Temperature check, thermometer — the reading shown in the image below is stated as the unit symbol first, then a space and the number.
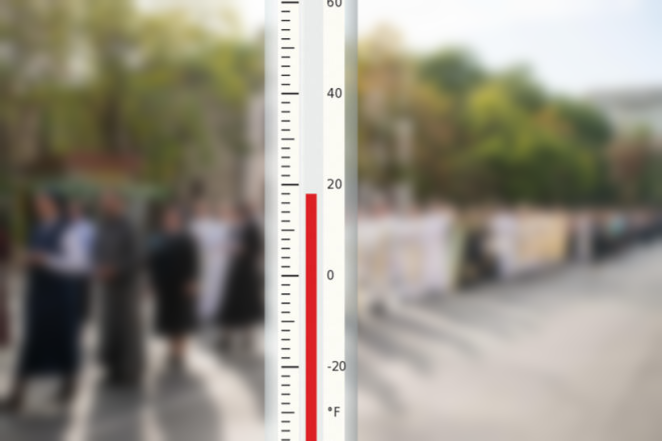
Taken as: °F 18
